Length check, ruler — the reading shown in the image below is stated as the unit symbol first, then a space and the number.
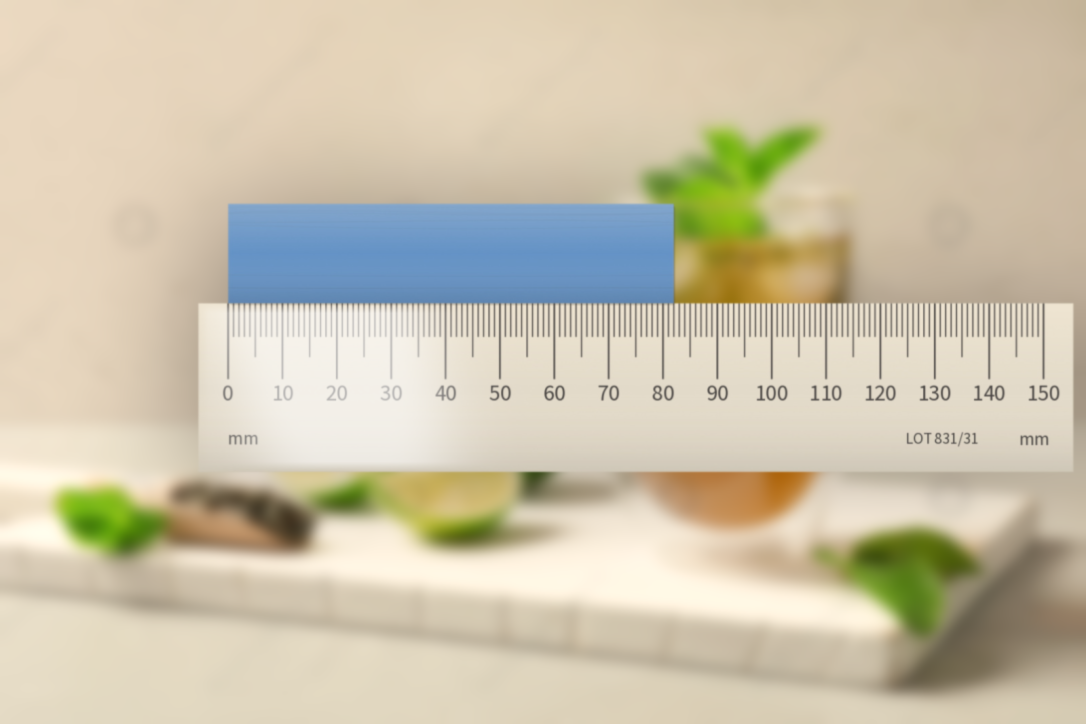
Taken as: mm 82
